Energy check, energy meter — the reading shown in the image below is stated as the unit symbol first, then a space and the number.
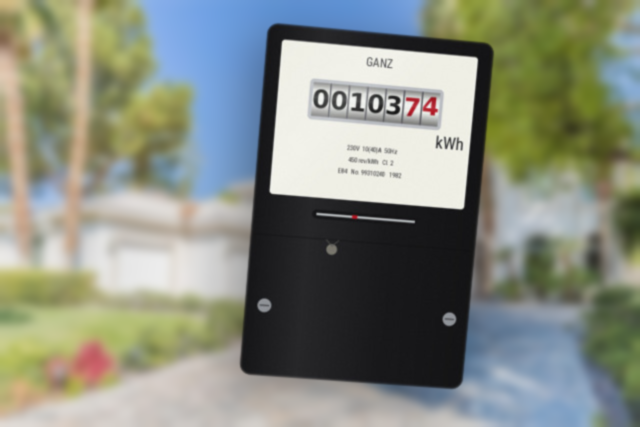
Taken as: kWh 103.74
